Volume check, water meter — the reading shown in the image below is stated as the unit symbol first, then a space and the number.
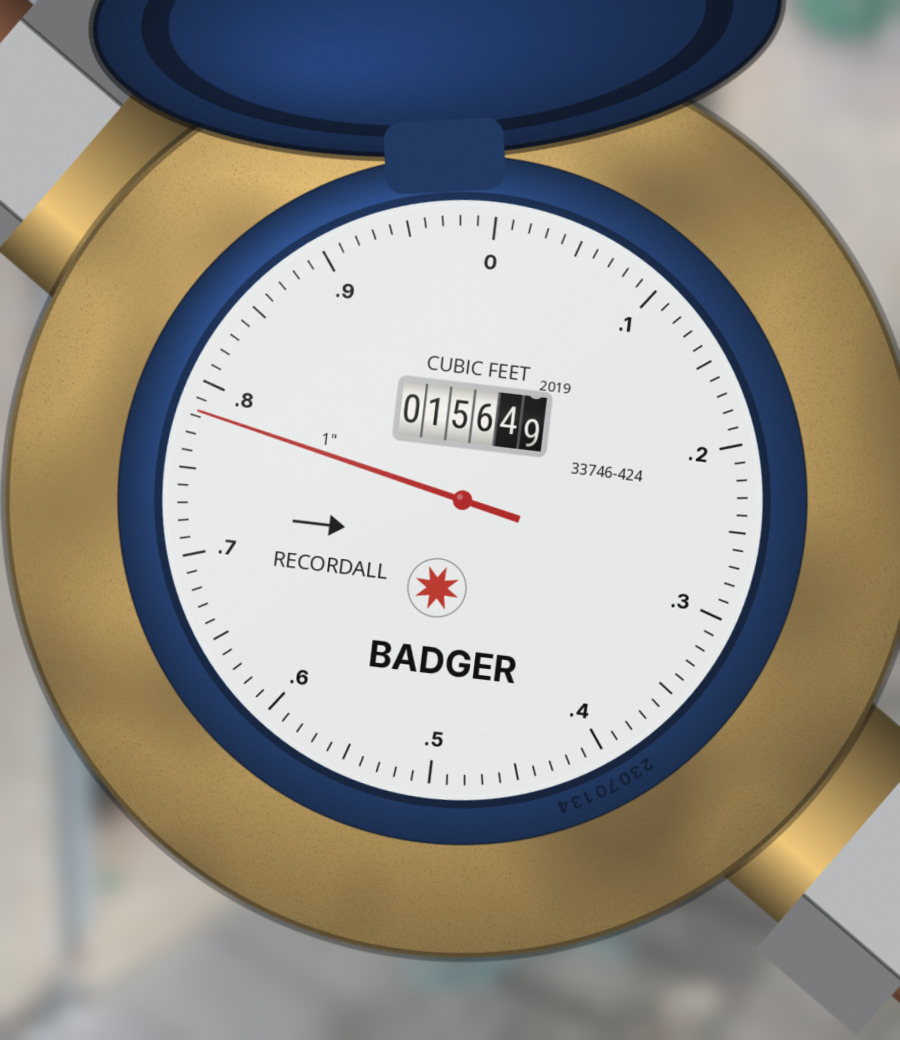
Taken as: ft³ 15648.78
